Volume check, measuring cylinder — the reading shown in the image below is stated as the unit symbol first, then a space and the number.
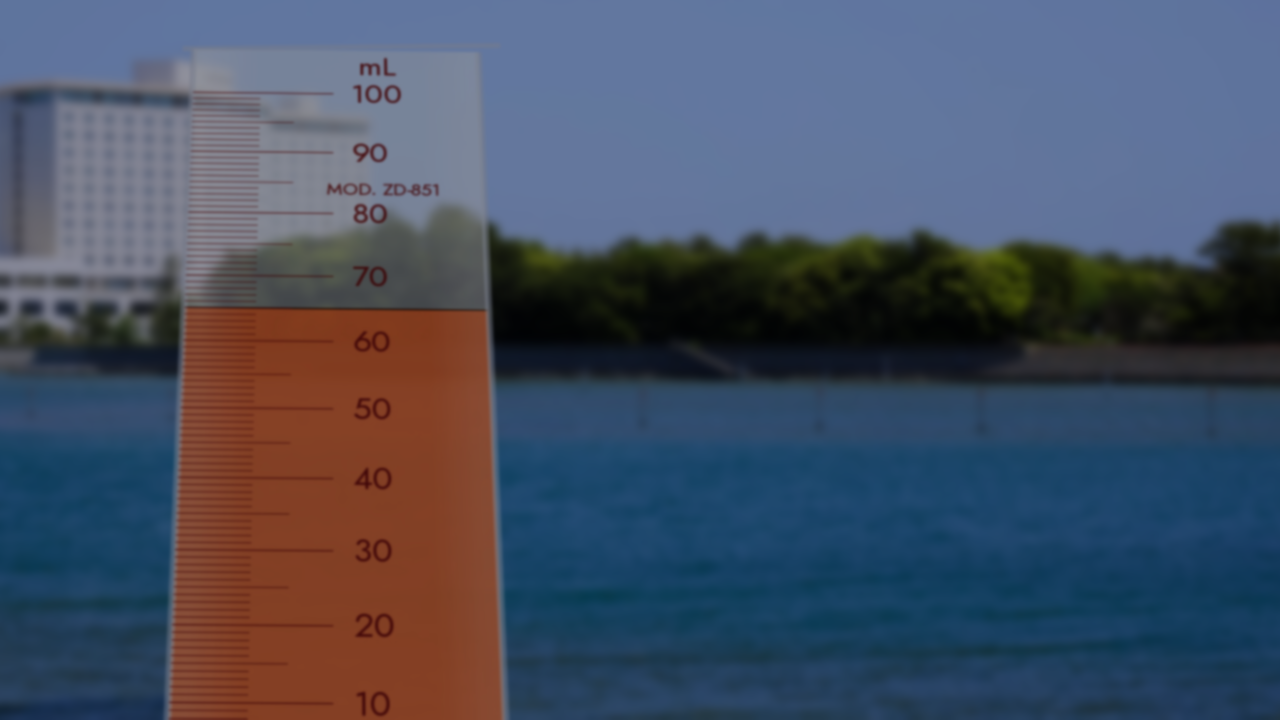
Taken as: mL 65
